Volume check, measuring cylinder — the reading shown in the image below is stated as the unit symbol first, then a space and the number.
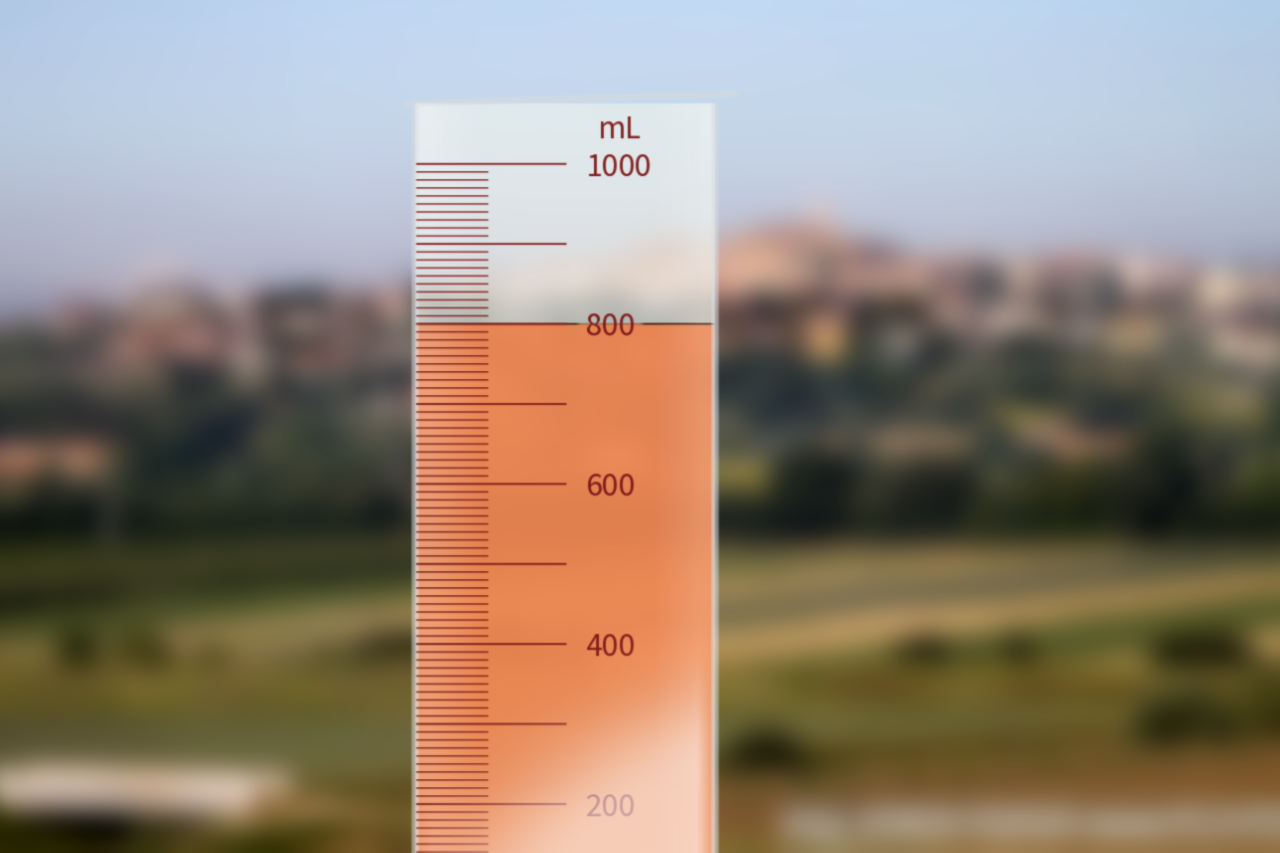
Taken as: mL 800
